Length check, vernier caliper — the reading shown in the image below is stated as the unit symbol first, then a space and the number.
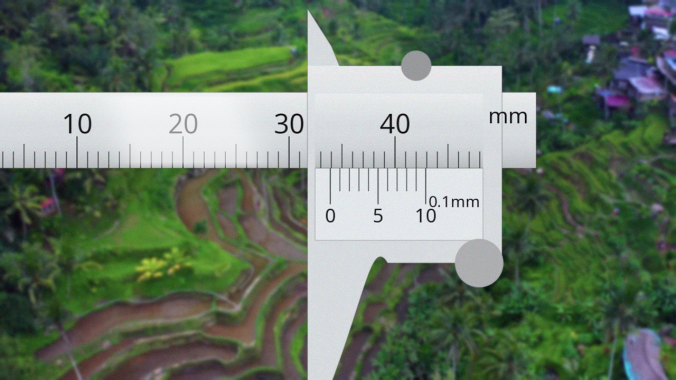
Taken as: mm 33.9
